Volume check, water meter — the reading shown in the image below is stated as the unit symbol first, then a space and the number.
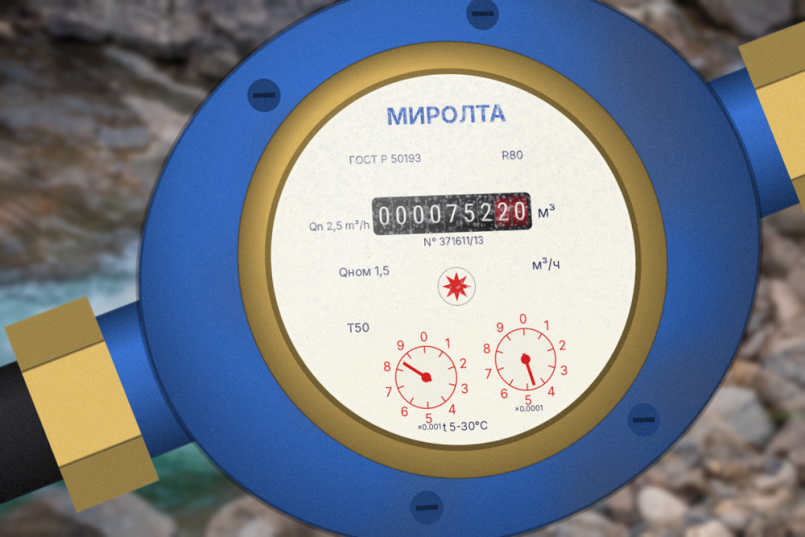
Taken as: m³ 752.2084
